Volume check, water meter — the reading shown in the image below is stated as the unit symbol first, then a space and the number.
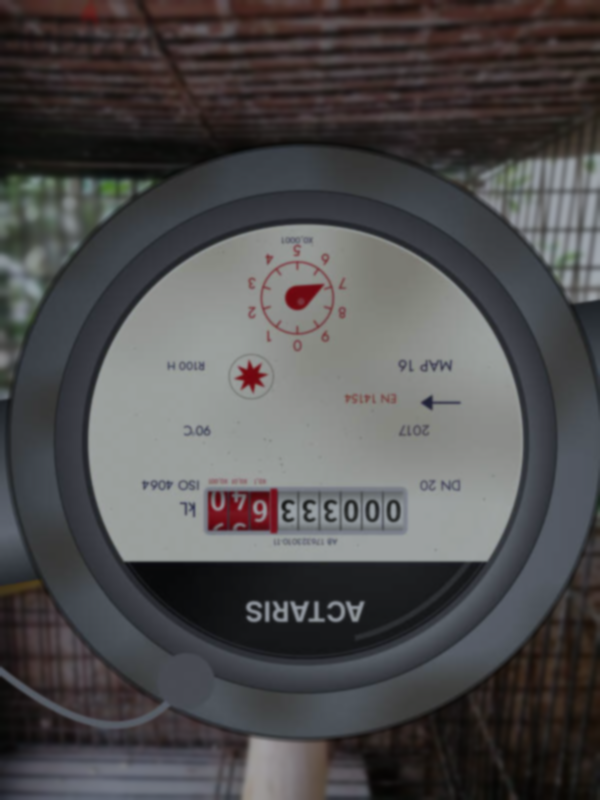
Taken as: kL 333.6396
